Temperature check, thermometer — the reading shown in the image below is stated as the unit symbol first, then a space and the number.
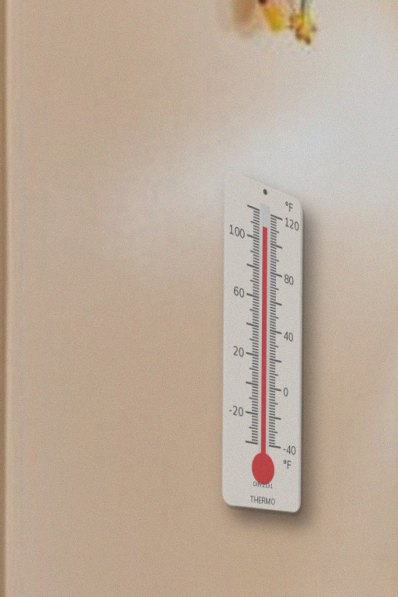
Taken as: °F 110
